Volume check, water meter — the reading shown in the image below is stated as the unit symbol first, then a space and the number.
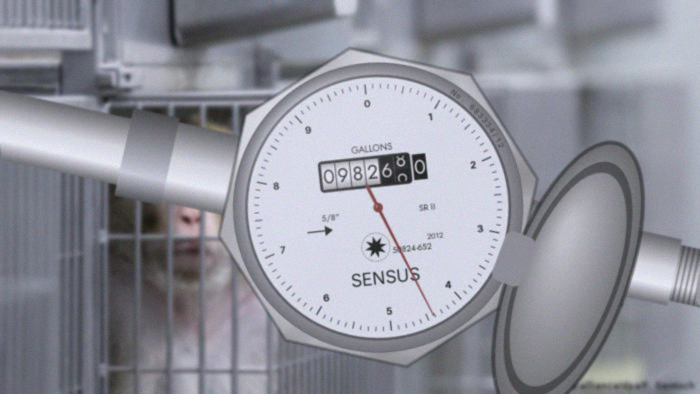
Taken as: gal 982684.4
